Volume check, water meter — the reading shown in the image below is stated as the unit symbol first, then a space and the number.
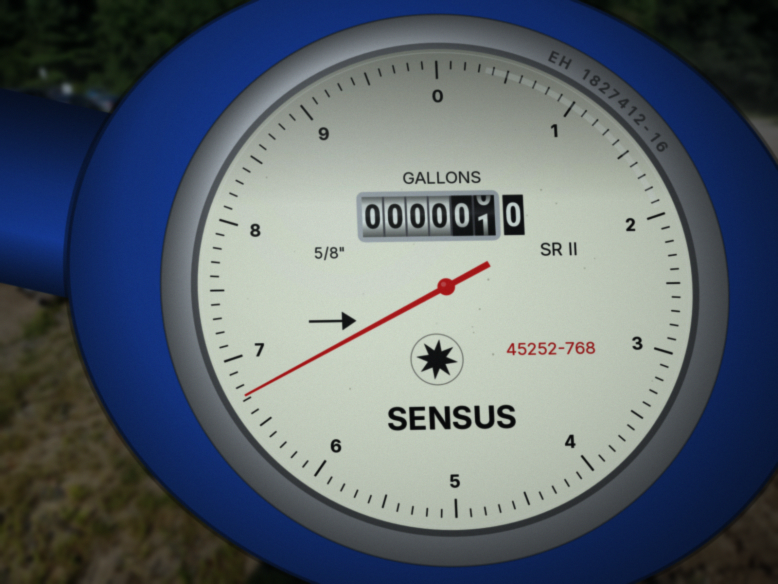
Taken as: gal 6.7
